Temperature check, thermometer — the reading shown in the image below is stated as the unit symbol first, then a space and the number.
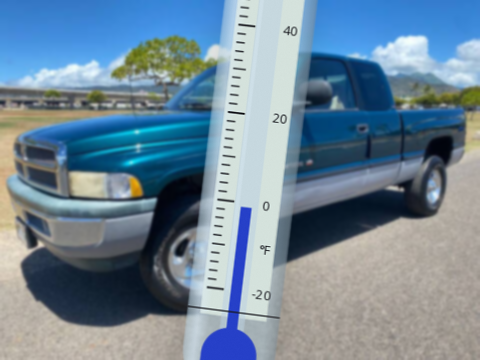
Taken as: °F -1
